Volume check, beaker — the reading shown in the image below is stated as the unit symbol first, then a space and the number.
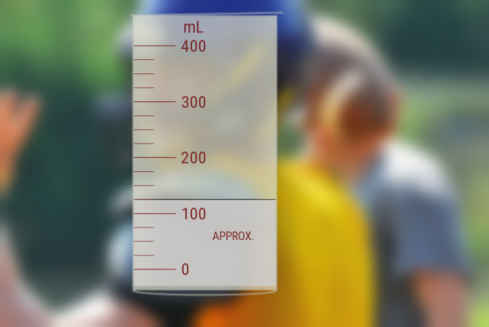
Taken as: mL 125
